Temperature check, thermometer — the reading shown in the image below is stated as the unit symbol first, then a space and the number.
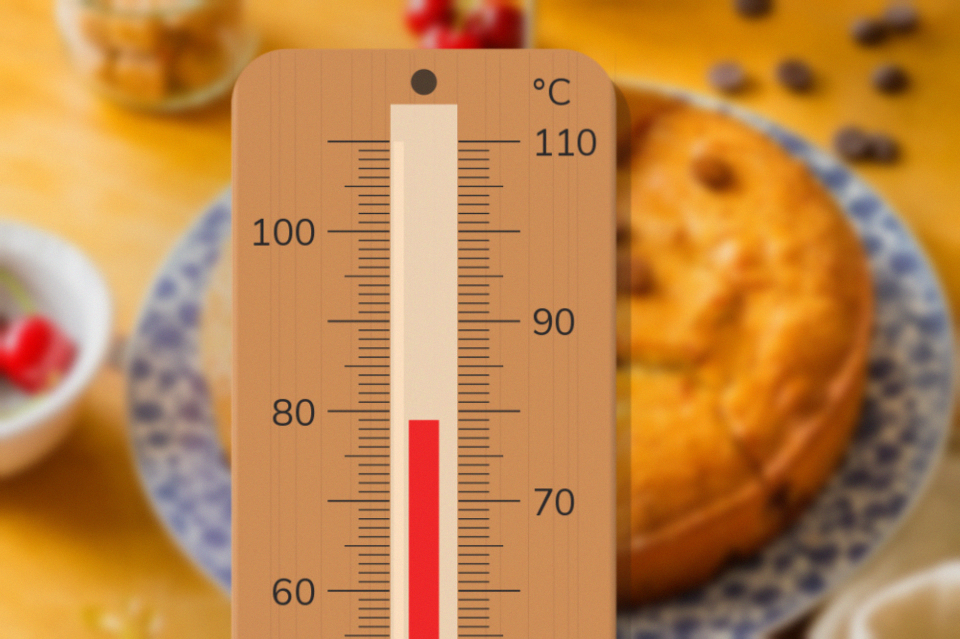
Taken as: °C 79
